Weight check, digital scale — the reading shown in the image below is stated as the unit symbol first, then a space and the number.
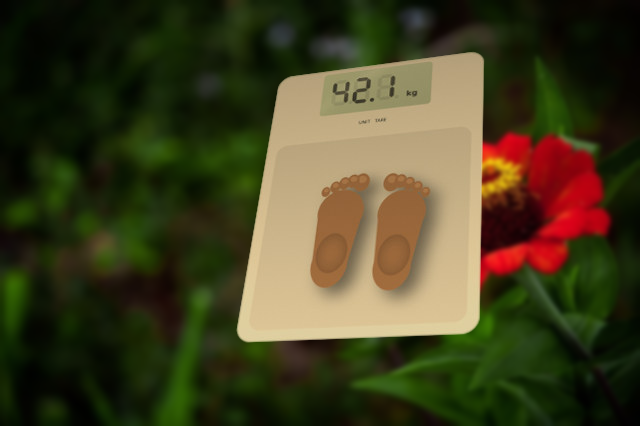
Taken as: kg 42.1
